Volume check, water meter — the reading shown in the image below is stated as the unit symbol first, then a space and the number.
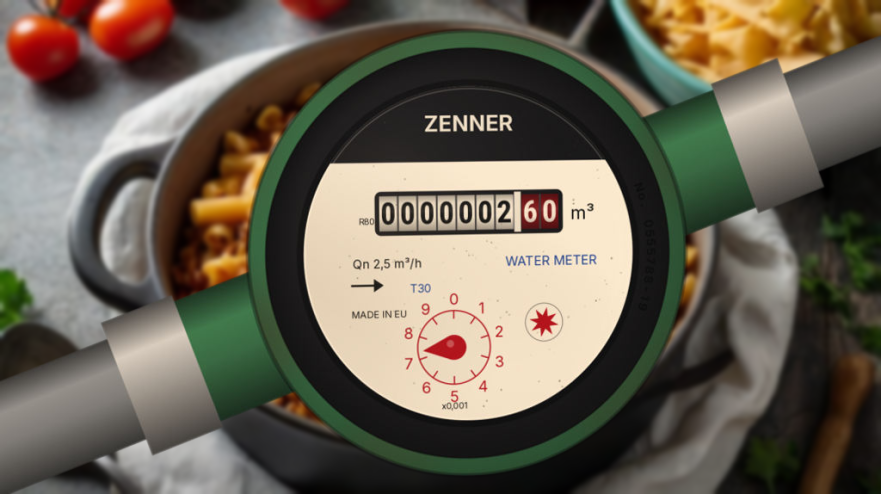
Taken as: m³ 2.607
